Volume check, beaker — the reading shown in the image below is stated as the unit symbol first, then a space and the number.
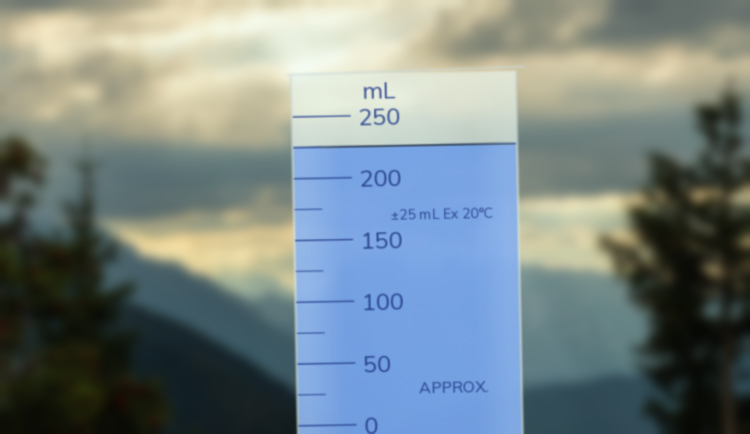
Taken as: mL 225
